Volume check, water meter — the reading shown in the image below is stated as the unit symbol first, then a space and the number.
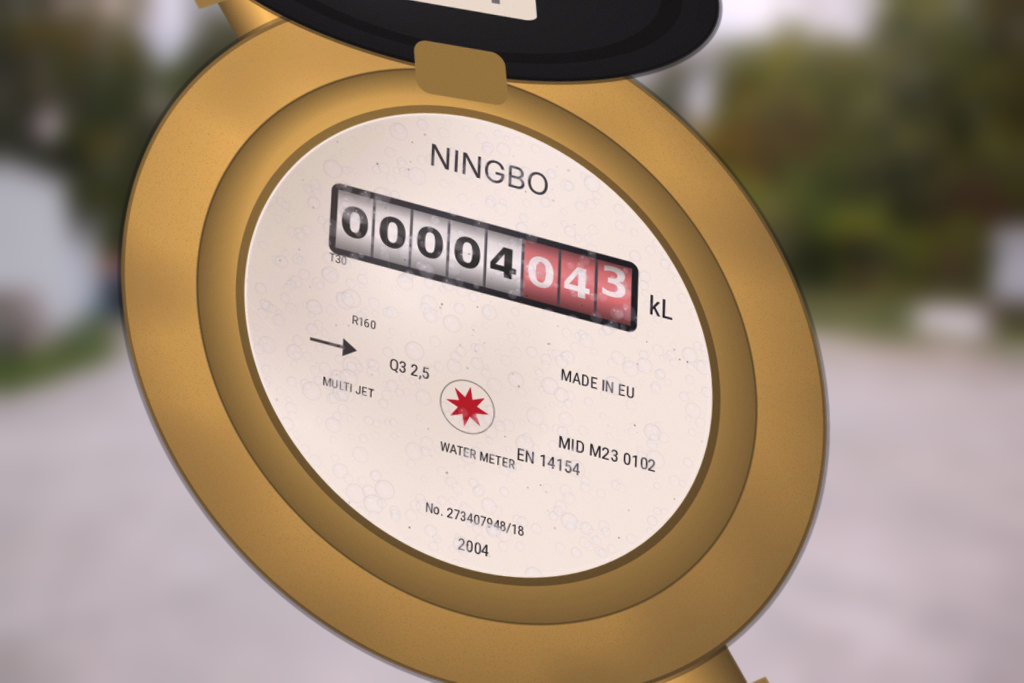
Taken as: kL 4.043
